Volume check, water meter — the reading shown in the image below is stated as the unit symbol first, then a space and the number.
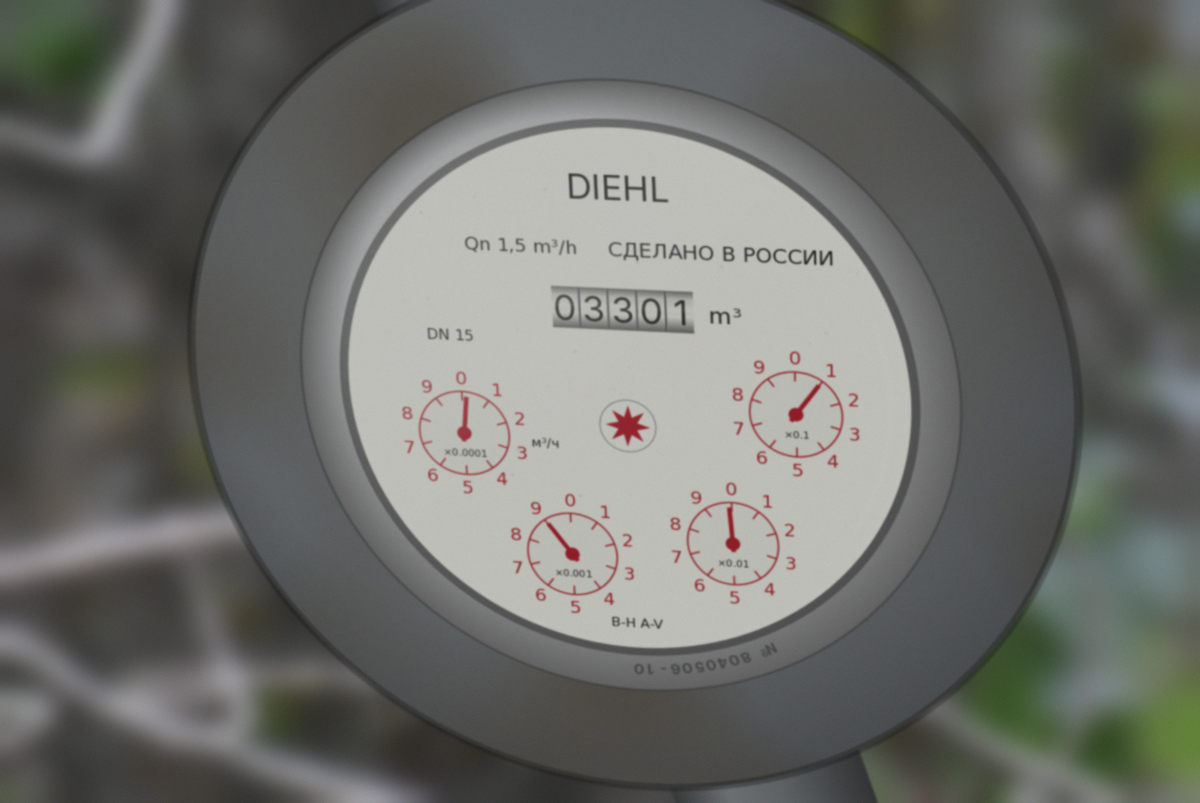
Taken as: m³ 3301.0990
